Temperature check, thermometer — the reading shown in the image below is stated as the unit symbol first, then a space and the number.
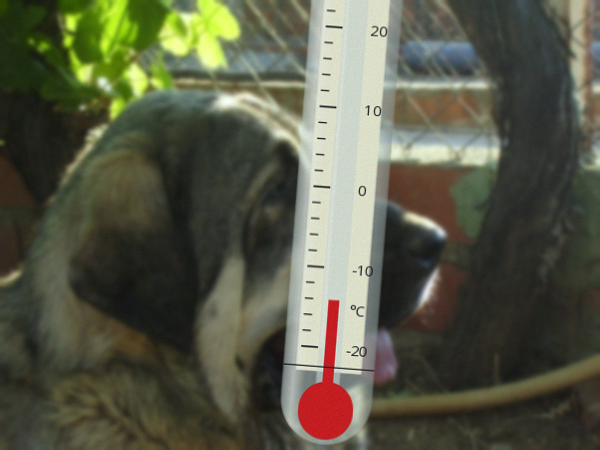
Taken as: °C -14
